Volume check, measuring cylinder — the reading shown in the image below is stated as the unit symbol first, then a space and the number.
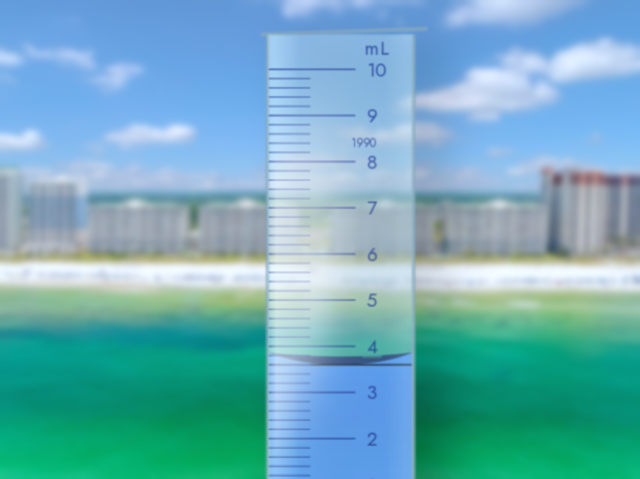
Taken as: mL 3.6
